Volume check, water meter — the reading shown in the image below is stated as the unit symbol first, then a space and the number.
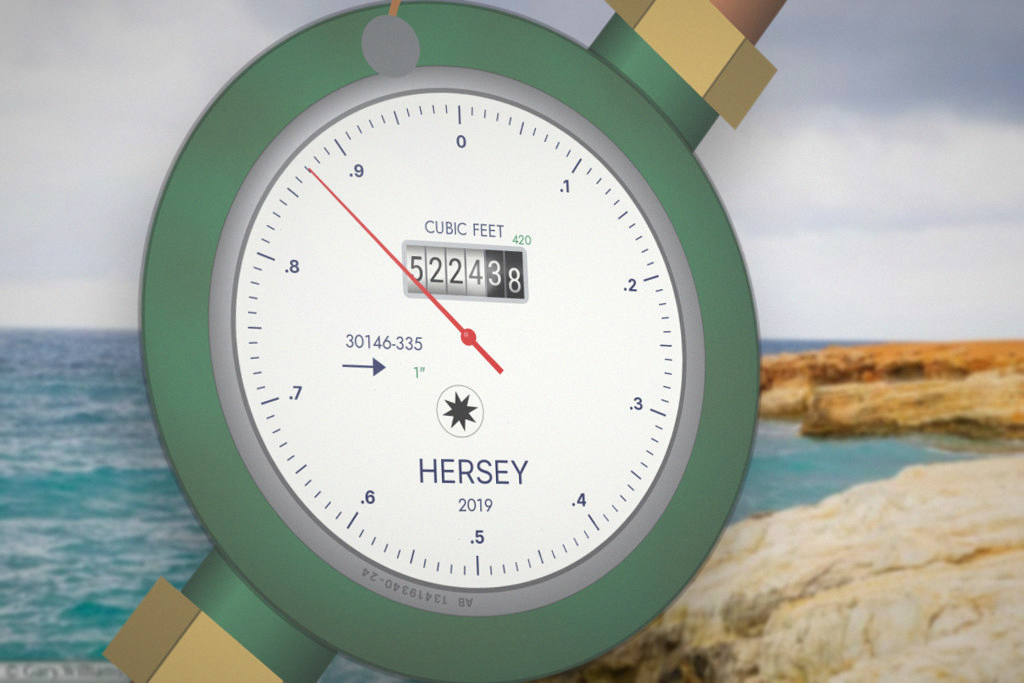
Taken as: ft³ 522437.87
